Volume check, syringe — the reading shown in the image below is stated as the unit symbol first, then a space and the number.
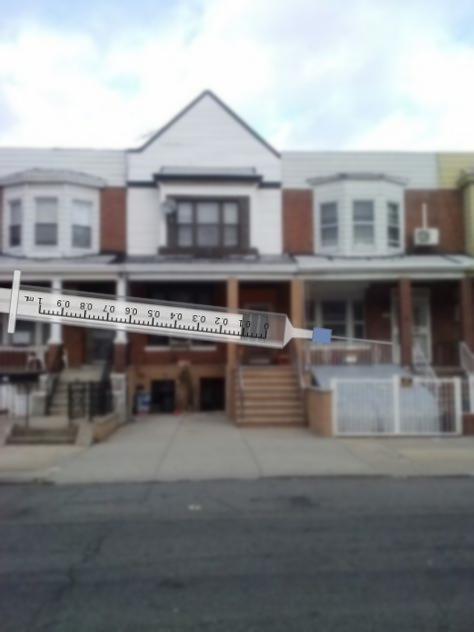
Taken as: mL 0
